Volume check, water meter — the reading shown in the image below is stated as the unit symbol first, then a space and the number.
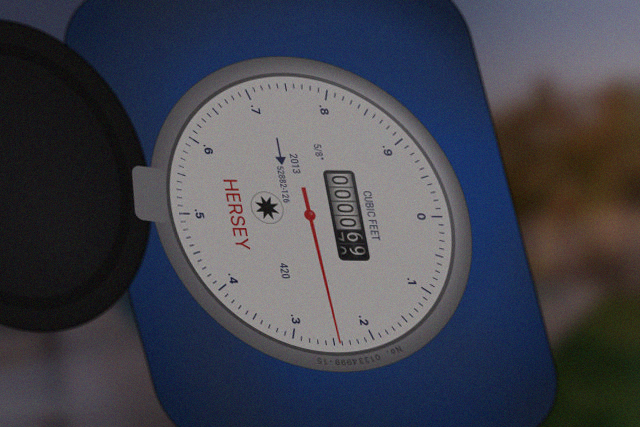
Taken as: ft³ 69.24
